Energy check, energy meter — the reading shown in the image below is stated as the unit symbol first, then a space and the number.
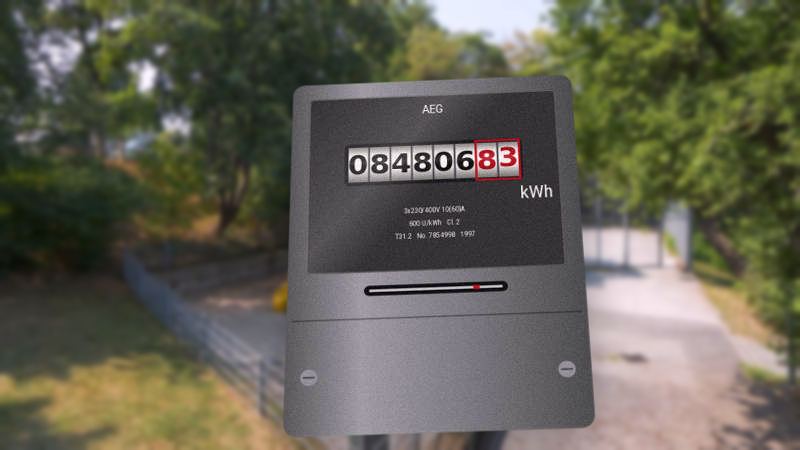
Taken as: kWh 84806.83
